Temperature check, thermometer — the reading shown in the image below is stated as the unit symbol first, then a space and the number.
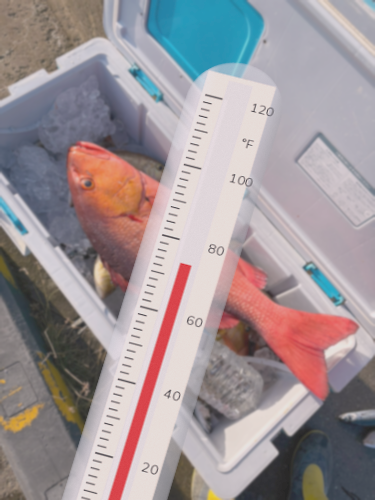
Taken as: °F 74
